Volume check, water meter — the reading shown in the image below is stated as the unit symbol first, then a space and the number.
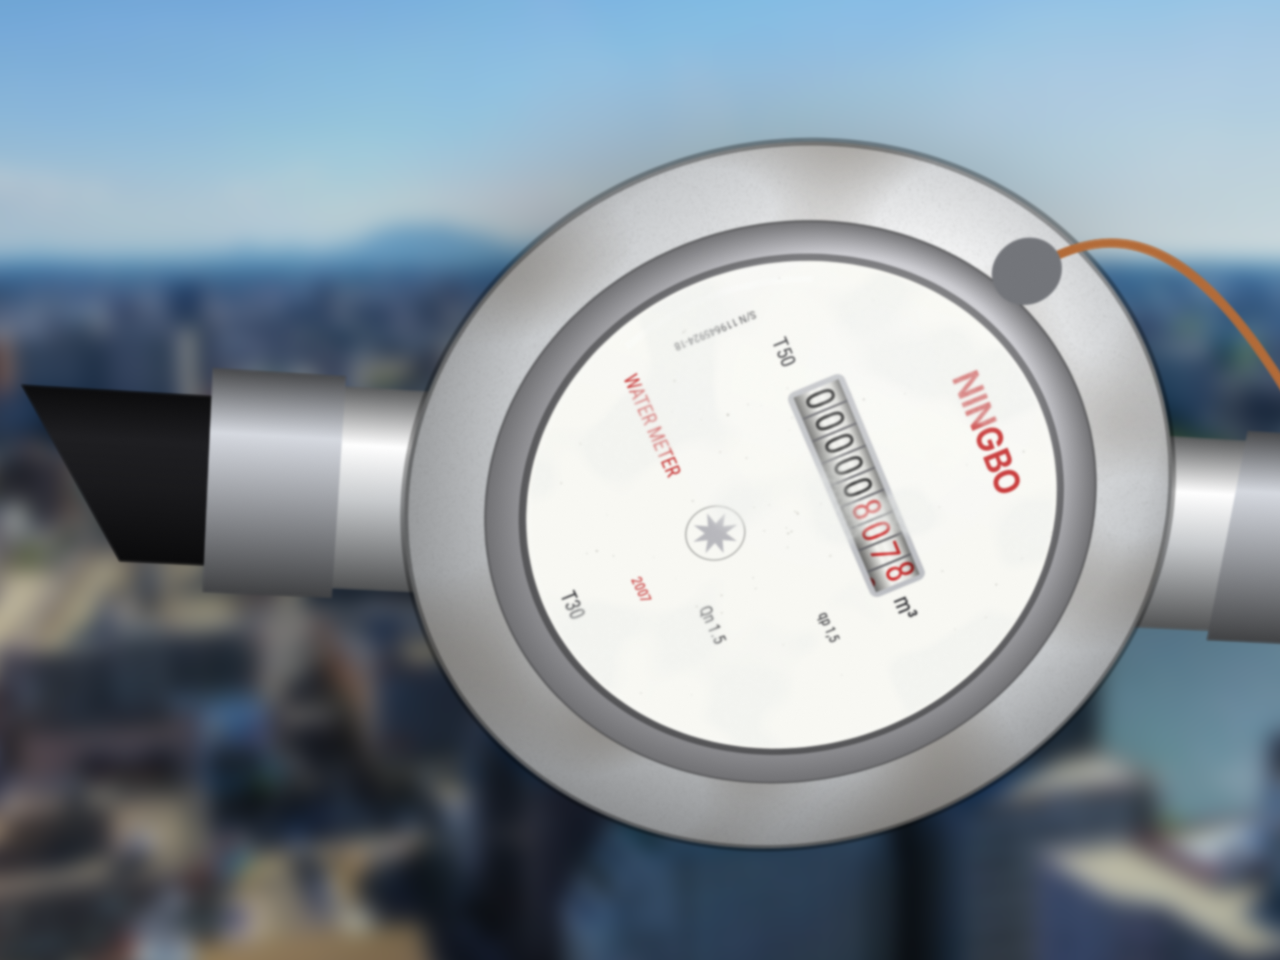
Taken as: m³ 0.8078
